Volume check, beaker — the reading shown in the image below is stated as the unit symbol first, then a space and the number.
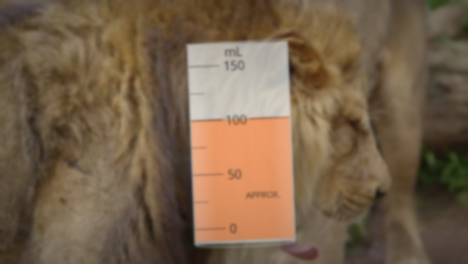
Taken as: mL 100
